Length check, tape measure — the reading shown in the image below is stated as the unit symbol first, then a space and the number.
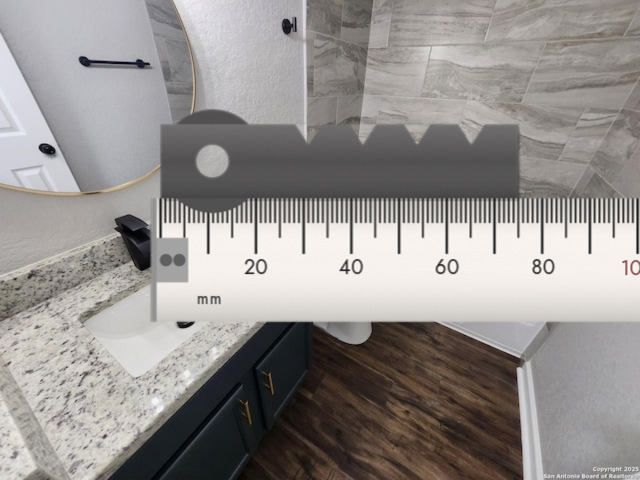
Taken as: mm 75
